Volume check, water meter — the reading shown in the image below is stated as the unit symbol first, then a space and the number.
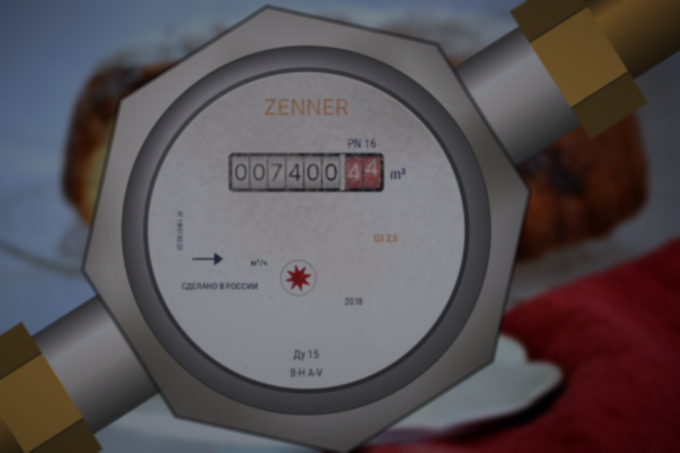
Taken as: m³ 7400.44
